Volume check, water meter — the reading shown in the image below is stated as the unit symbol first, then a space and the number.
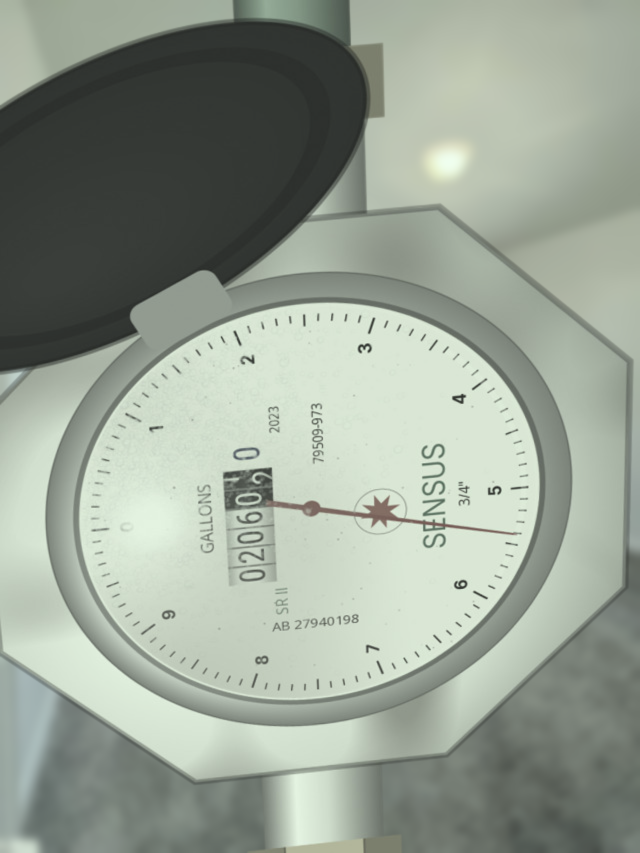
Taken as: gal 206015.4
